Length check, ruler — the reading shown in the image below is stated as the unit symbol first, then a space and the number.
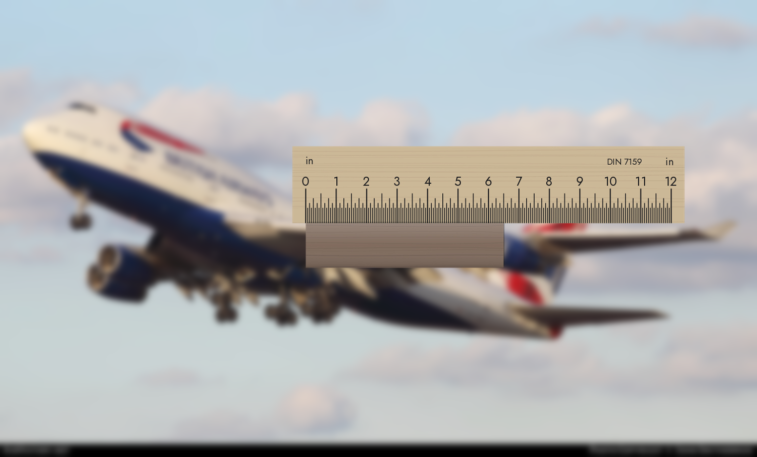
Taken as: in 6.5
